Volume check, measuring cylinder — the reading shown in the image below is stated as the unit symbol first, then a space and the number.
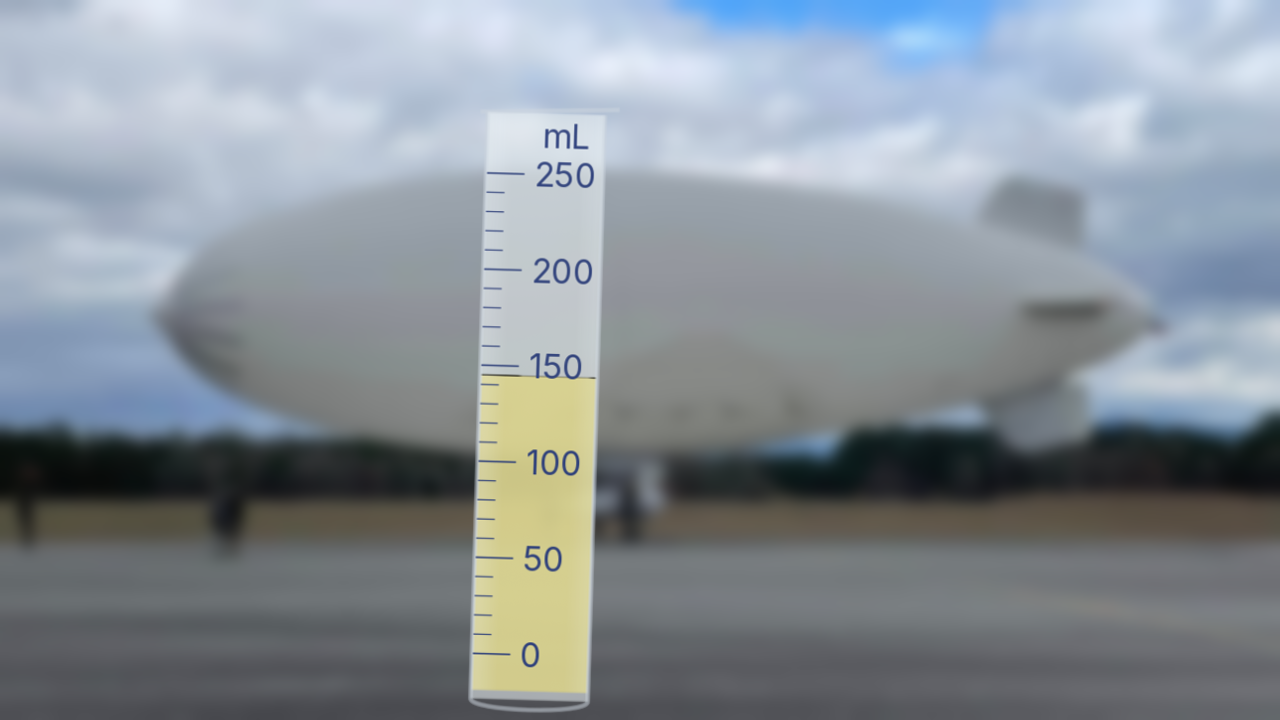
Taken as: mL 145
